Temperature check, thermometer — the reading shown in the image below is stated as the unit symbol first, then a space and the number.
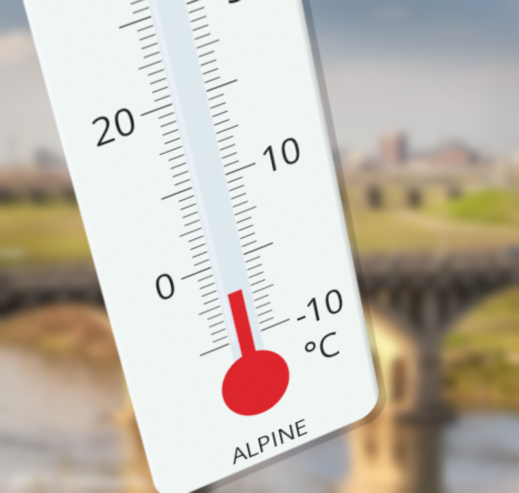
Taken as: °C -4
